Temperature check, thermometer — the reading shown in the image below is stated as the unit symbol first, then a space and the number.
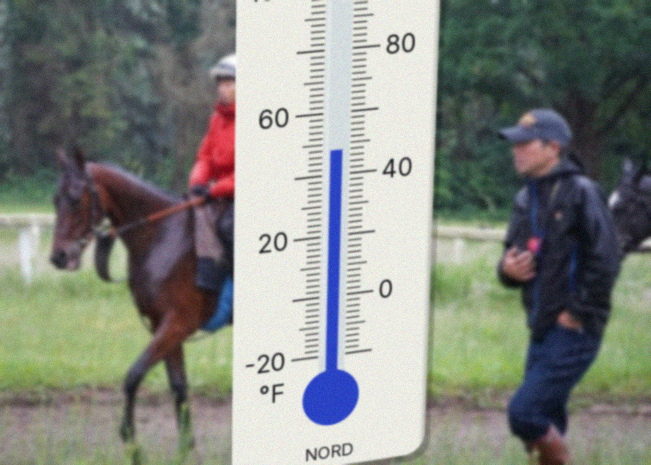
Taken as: °F 48
